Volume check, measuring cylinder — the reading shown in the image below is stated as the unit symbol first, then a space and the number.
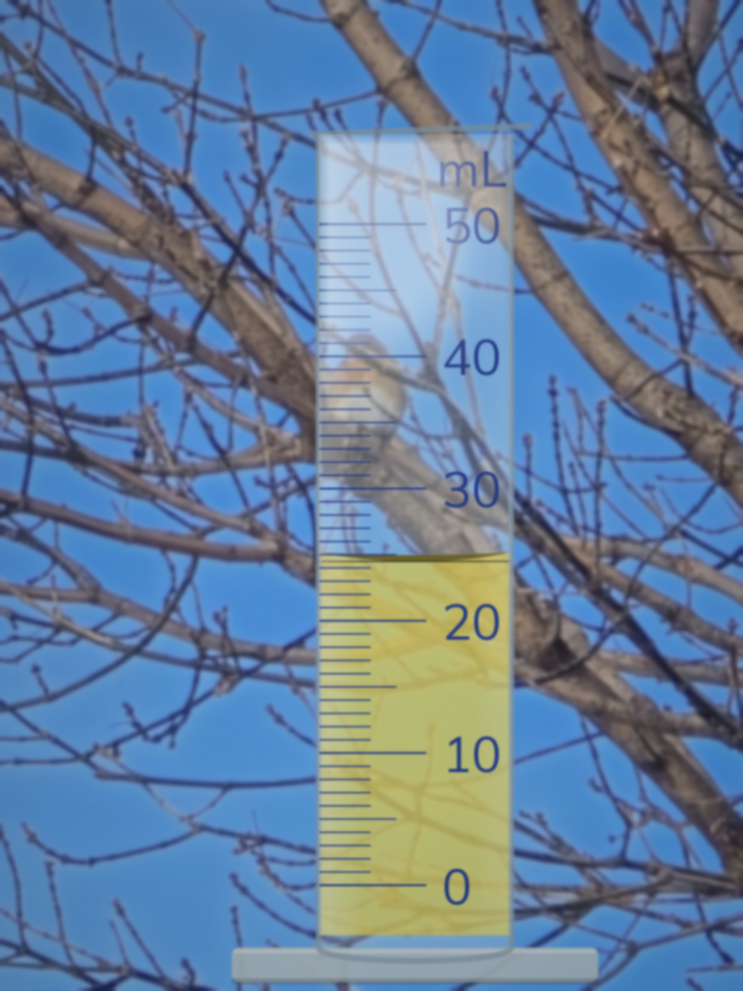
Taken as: mL 24.5
